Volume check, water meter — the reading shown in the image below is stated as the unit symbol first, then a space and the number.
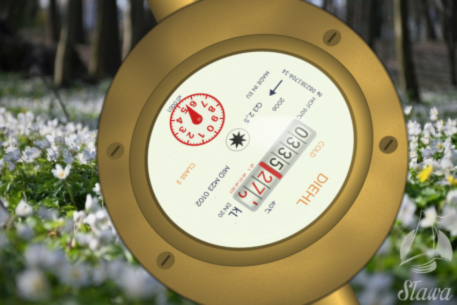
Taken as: kL 335.2715
